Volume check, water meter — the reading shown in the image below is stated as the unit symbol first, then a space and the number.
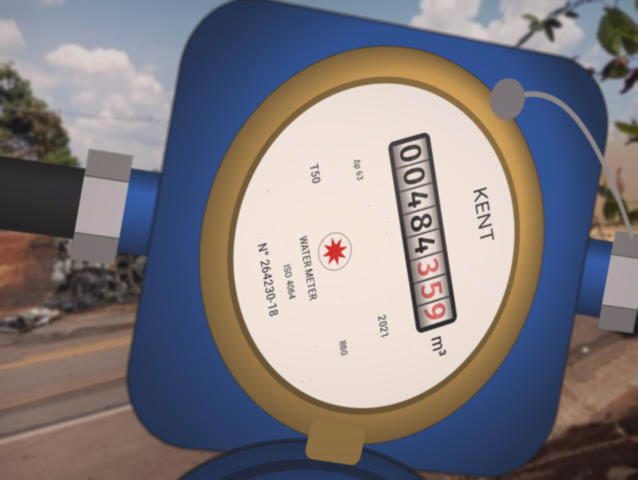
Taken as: m³ 484.359
